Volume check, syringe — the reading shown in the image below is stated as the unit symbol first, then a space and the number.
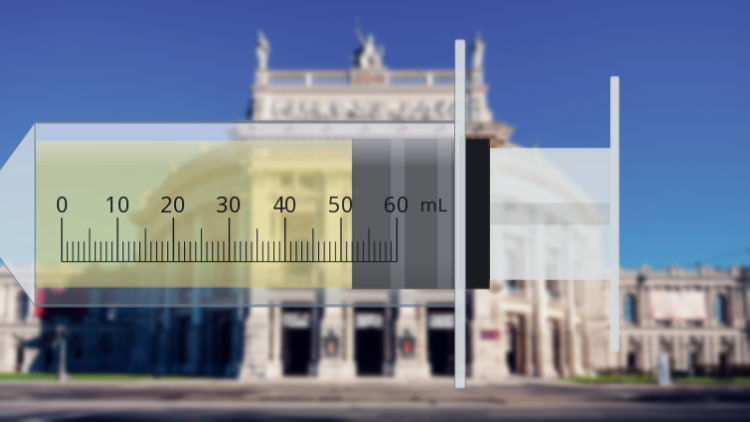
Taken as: mL 52
